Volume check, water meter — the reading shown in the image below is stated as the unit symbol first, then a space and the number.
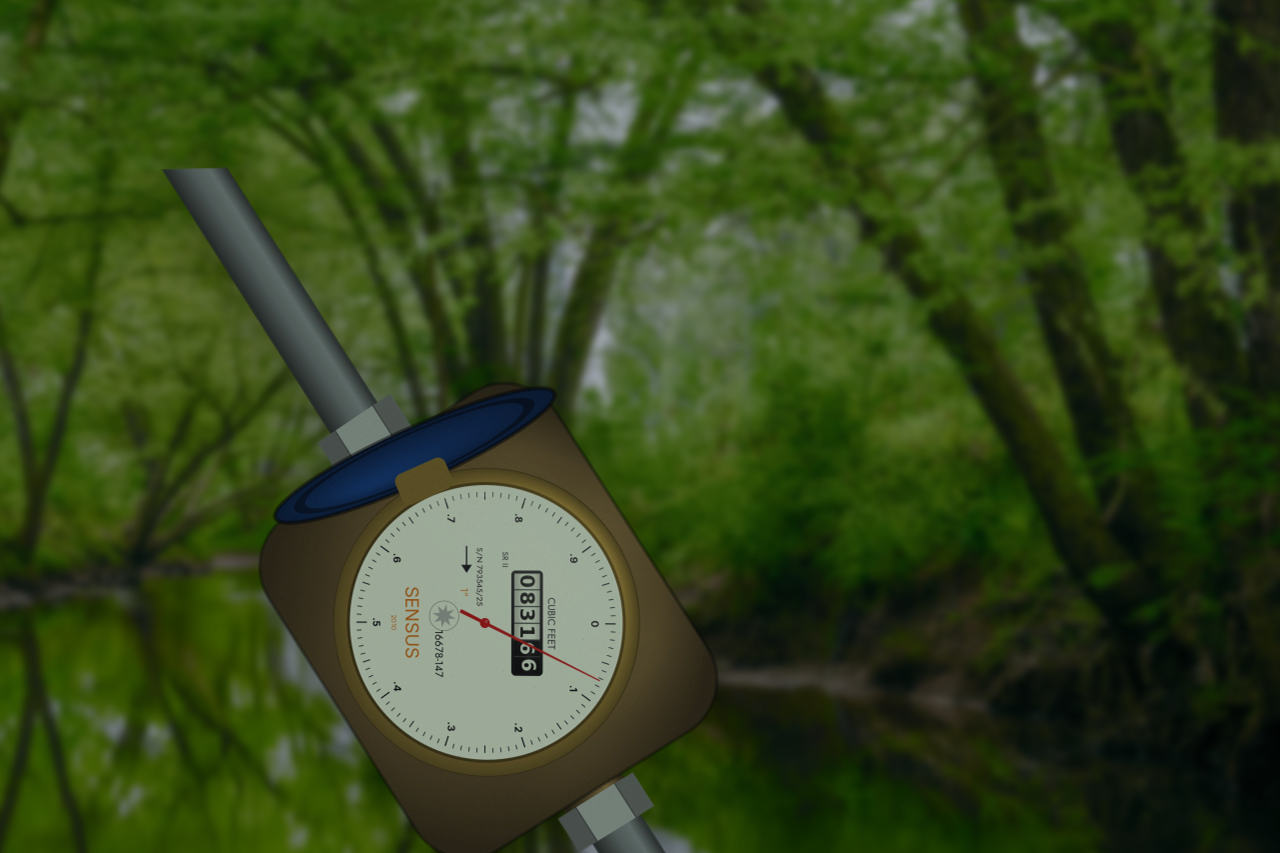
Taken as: ft³ 83166.07
